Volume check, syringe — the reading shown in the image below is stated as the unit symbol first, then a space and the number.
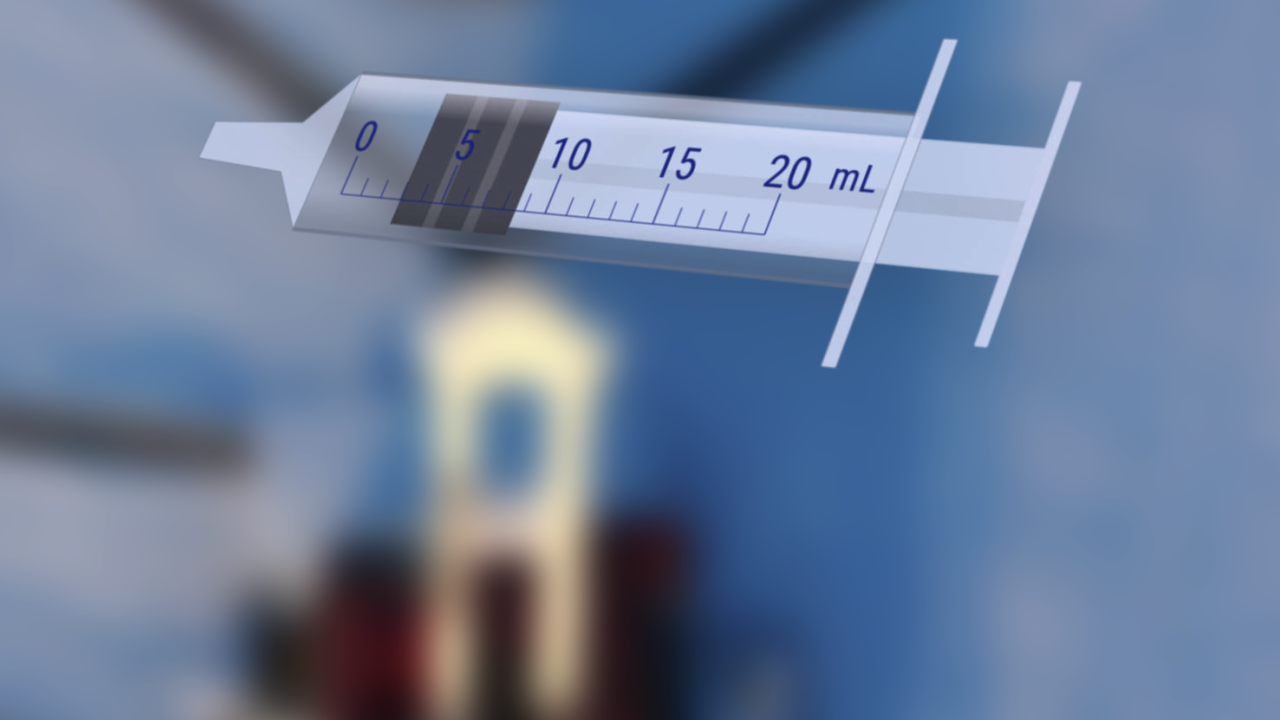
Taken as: mL 3
